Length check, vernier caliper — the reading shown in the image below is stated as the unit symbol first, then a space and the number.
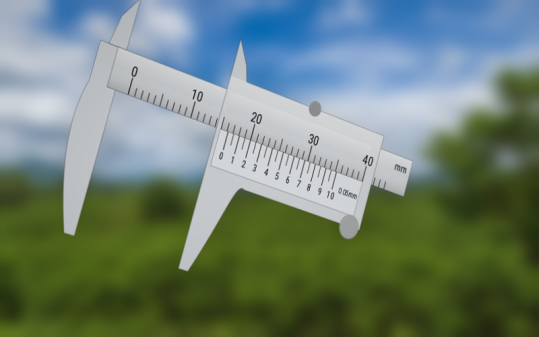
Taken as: mm 16.2
